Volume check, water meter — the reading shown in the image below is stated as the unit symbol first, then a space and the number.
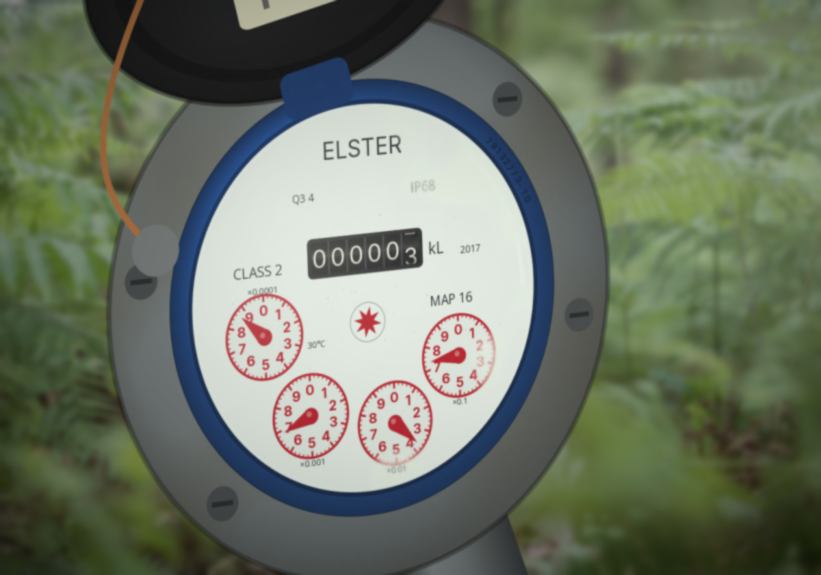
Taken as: kL 2.7368
